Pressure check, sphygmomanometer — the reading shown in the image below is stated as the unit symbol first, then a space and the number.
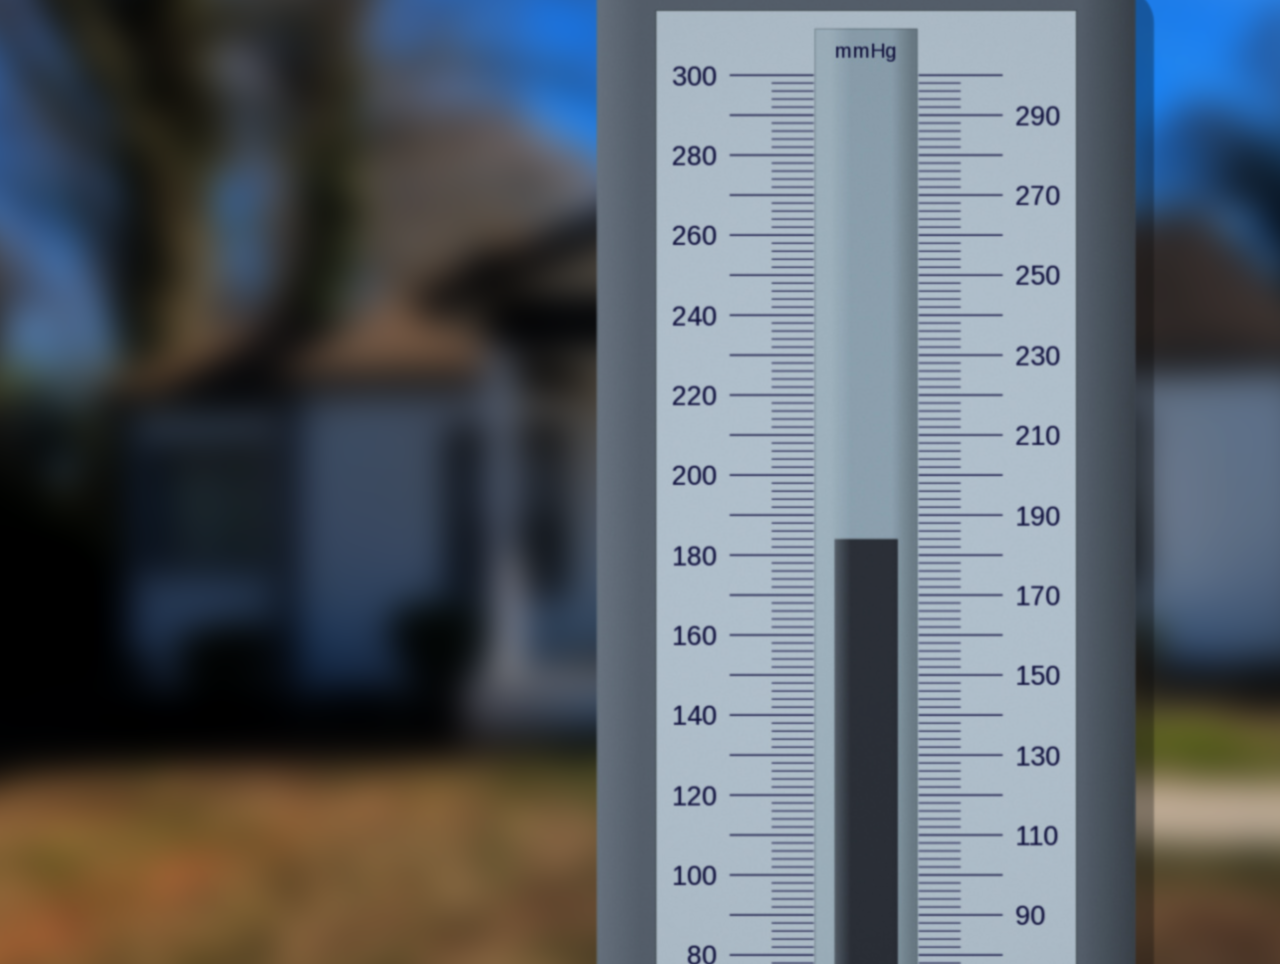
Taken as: mmHg 184
